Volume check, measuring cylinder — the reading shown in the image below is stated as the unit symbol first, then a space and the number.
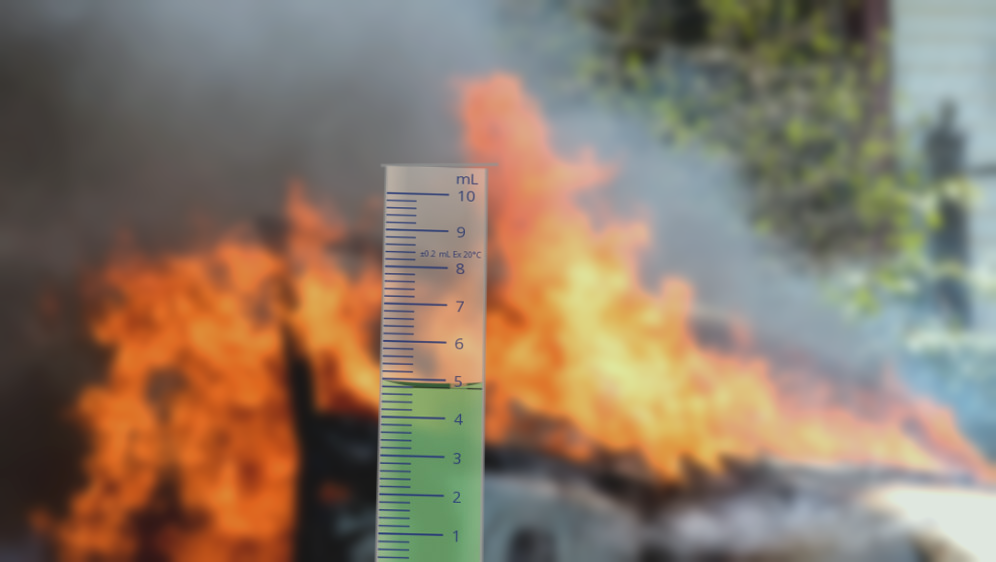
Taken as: mL 4.8
